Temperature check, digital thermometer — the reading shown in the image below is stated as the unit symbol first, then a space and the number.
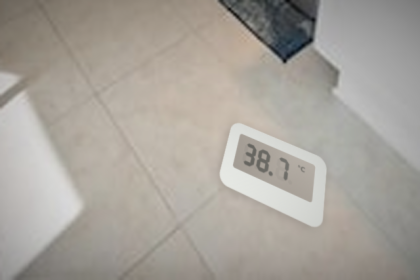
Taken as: °C 38.7
